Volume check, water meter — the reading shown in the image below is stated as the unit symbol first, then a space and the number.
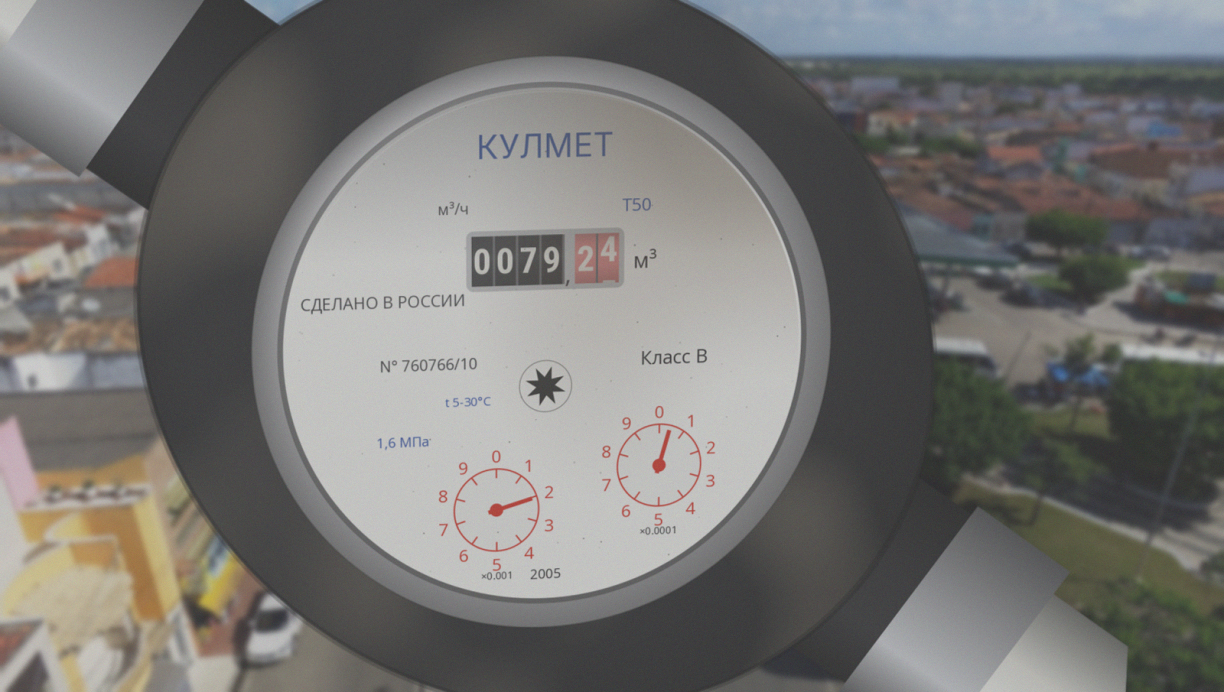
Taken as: m³ 79.2420
